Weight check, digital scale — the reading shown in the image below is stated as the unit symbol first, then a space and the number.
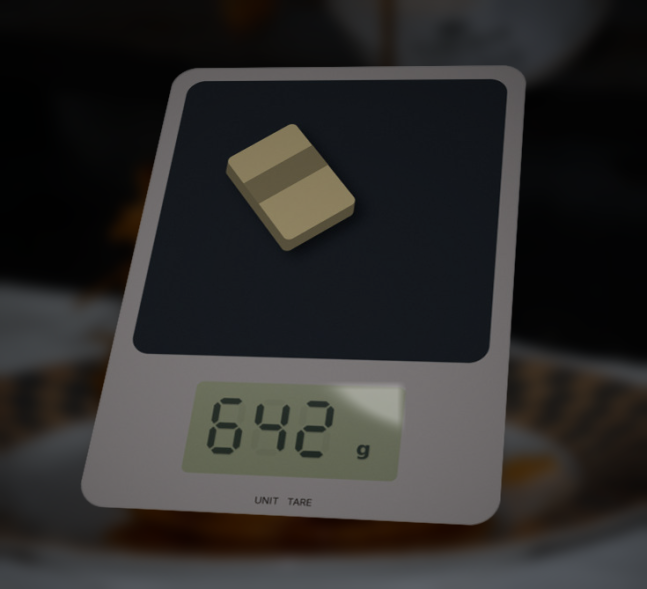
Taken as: g 642
